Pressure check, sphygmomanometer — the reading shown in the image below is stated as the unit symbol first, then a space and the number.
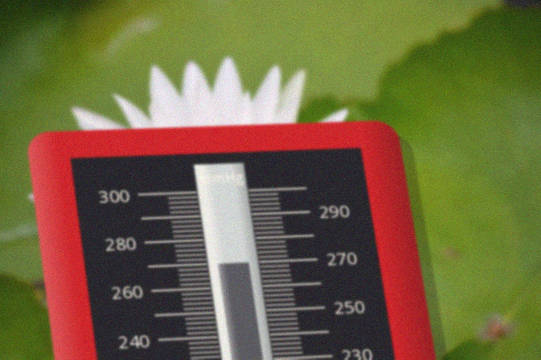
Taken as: mmHg 270
